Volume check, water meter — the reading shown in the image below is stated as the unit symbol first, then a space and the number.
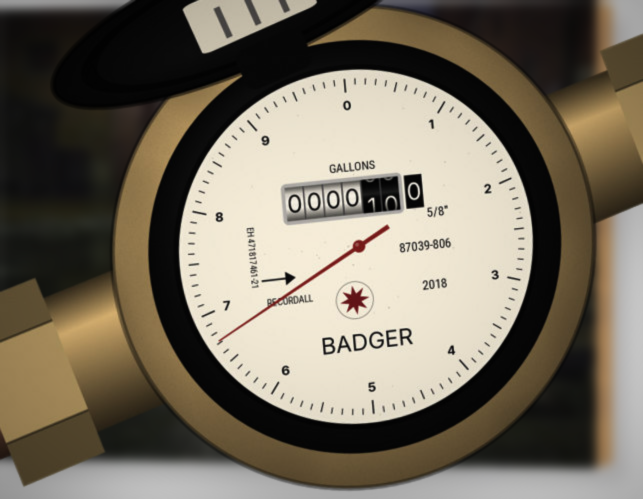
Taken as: gal 96.7
